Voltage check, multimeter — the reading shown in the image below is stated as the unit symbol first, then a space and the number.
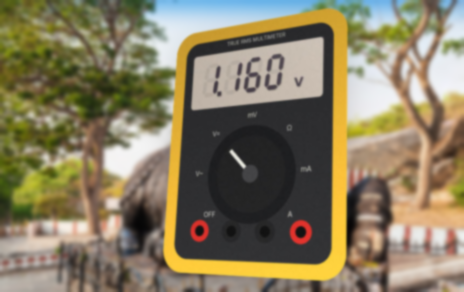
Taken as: V 1.160
